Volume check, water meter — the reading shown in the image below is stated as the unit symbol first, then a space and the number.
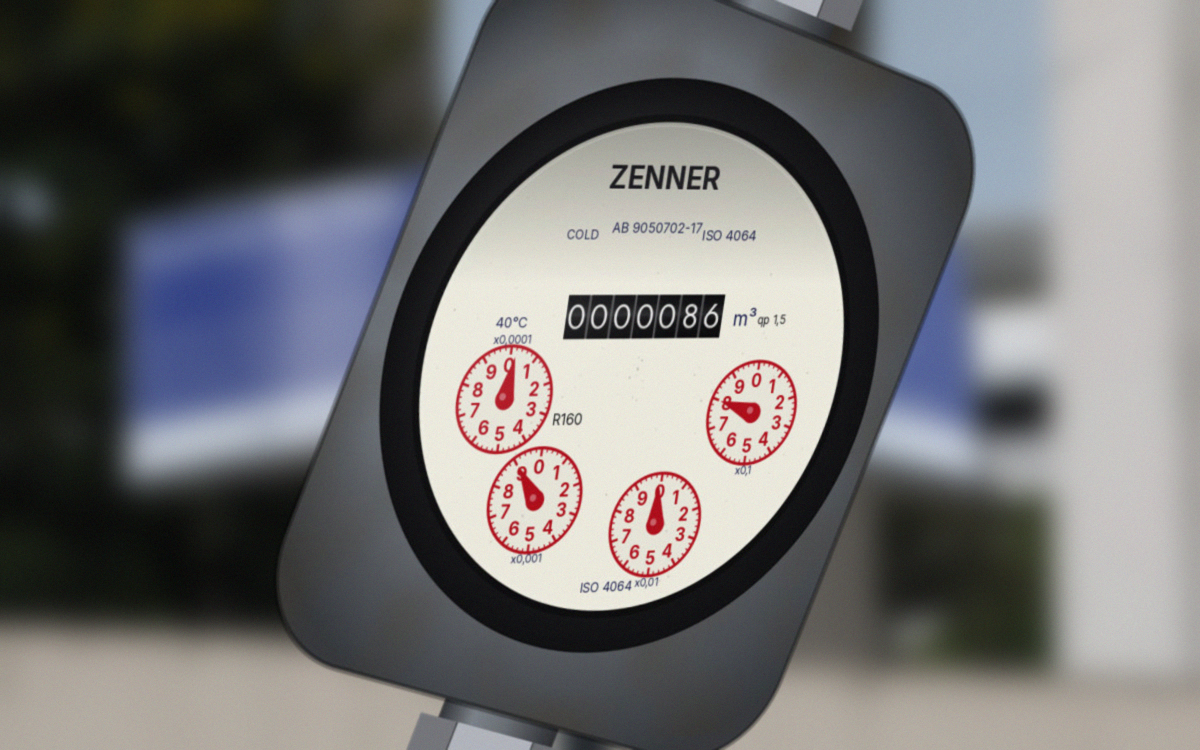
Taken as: m³ 86.7990
